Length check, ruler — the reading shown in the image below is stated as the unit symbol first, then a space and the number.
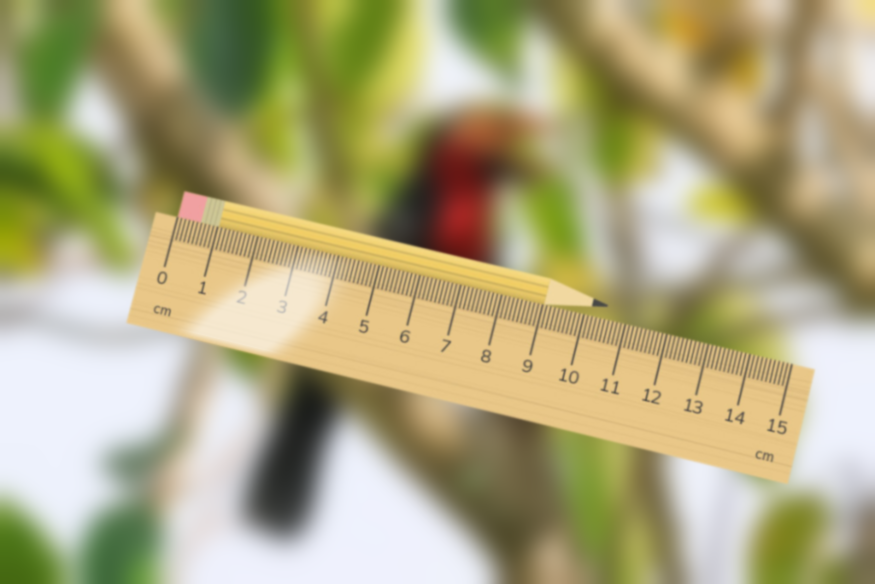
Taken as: cm 10.5
